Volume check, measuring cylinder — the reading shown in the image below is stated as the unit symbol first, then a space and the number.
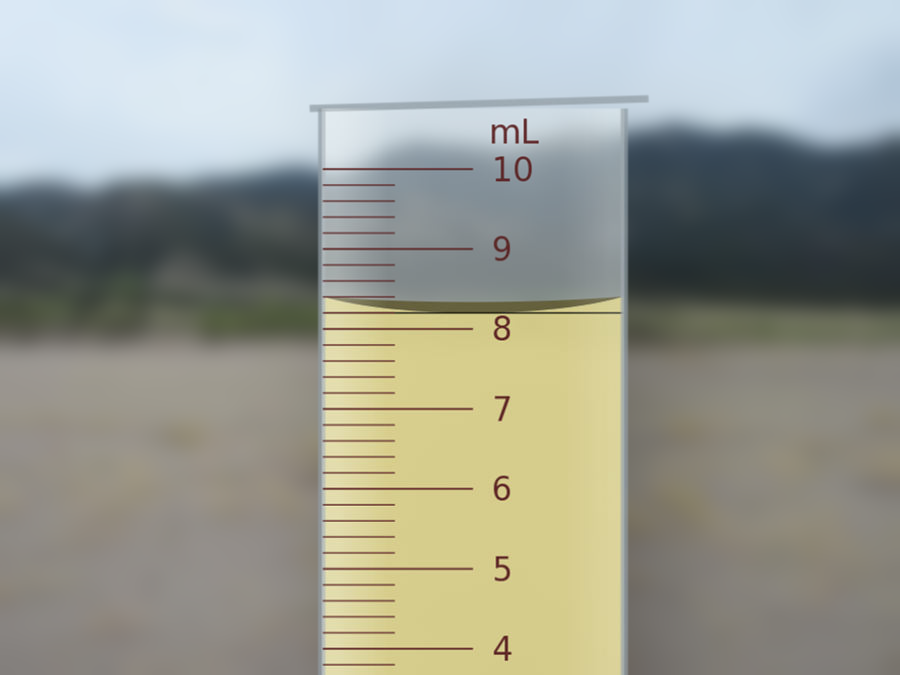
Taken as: mL 8.2
